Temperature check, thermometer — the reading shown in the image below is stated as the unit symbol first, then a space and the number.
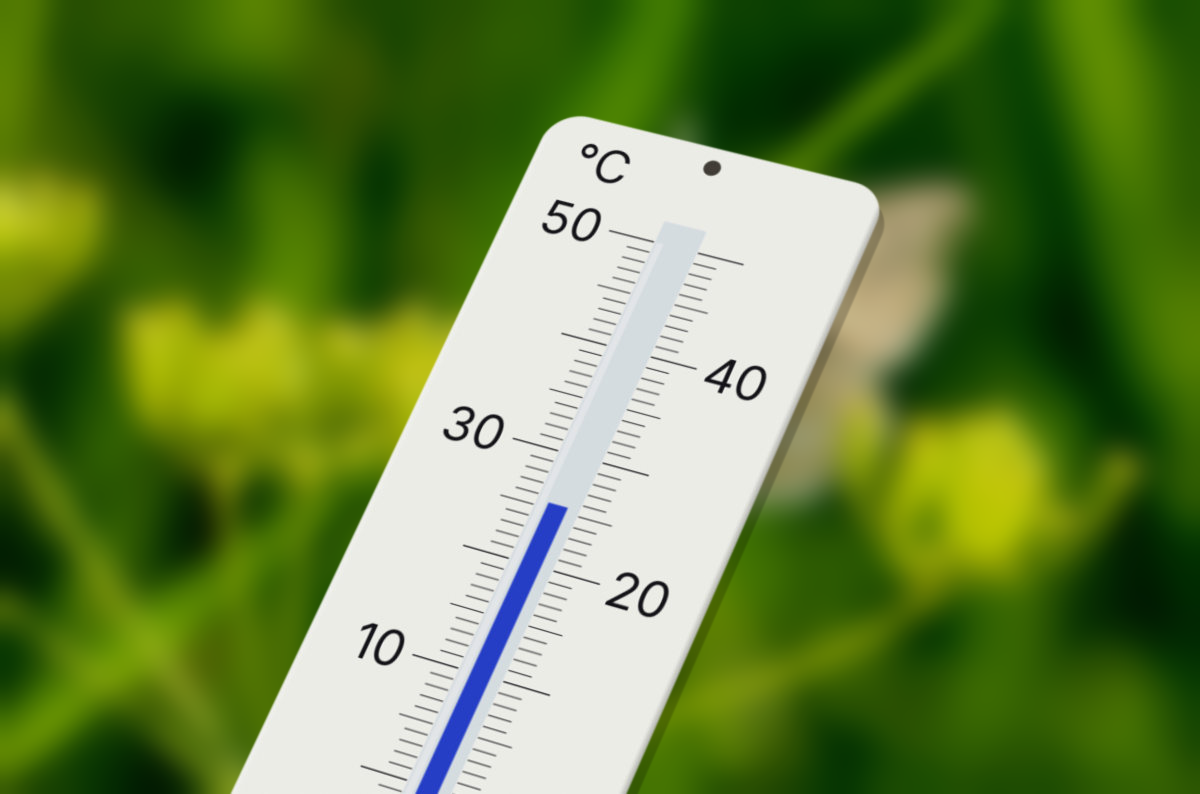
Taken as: °C 25.5
